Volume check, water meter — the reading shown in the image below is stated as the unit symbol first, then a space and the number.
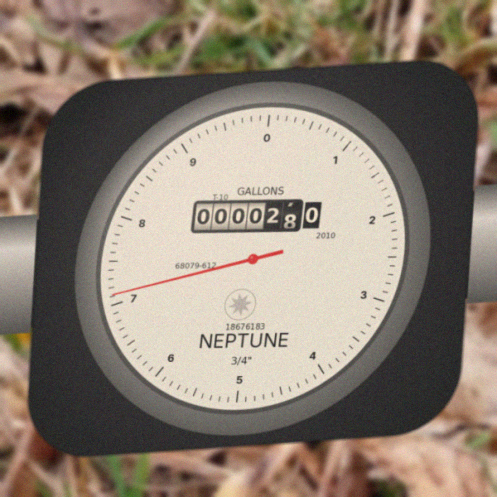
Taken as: gal 277.1
